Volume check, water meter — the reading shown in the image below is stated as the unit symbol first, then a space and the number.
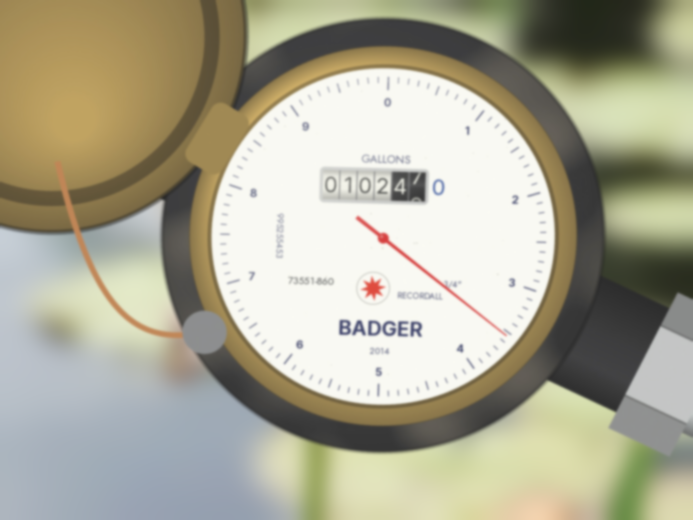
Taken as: gal 102473.5
